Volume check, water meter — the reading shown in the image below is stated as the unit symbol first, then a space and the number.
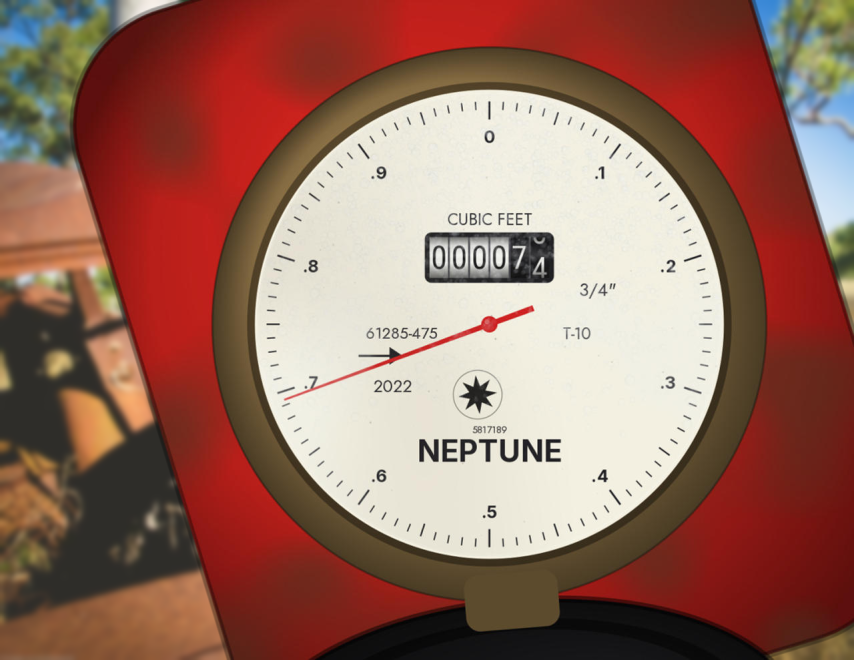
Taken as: ft³ 73.69
